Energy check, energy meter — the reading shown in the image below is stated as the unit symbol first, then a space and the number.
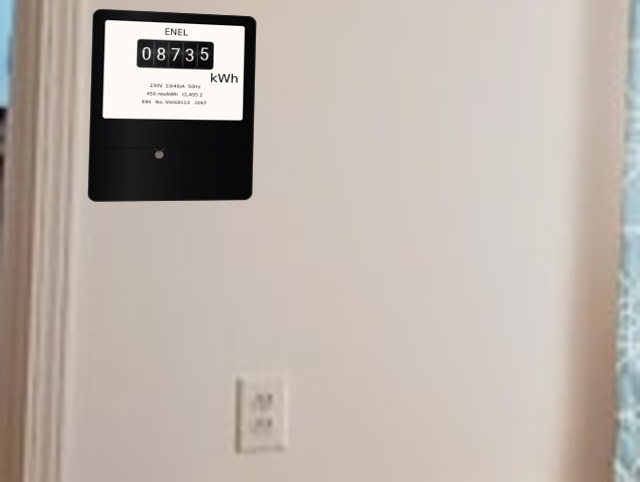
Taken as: kWh 8735
